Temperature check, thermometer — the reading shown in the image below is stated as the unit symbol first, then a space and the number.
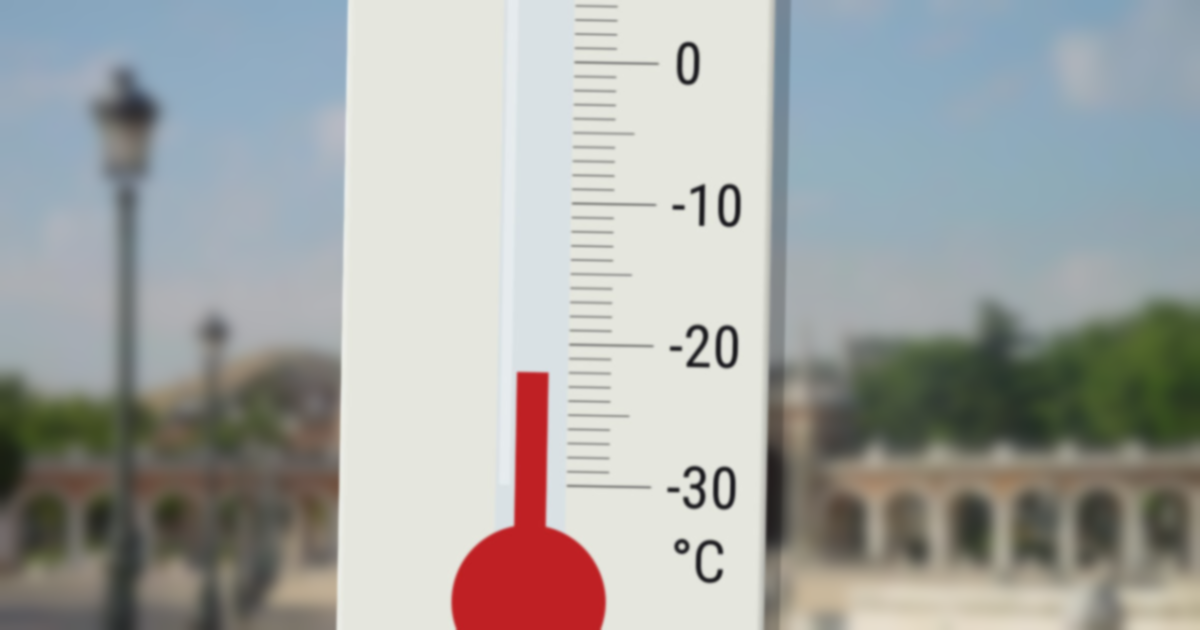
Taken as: °C -22
